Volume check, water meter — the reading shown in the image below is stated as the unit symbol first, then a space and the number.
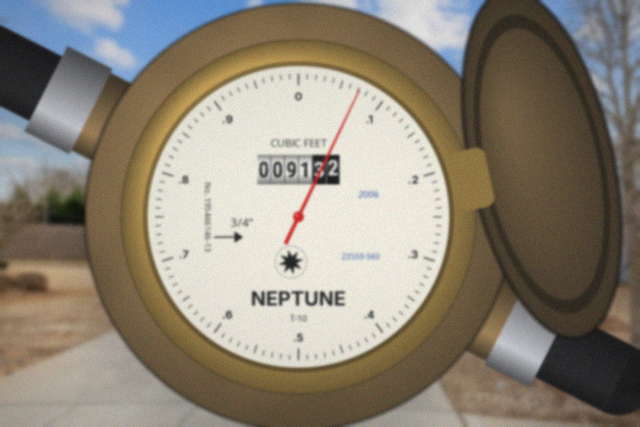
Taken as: ft³ 9132.07
